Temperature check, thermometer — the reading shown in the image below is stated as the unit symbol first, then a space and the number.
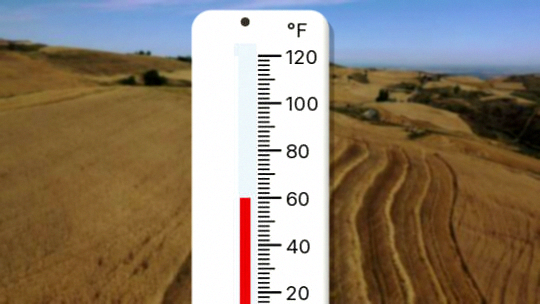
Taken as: °F 60
